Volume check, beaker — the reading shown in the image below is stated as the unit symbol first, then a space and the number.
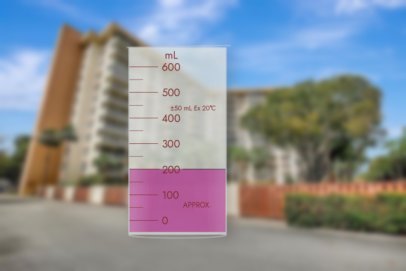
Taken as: mL 200
